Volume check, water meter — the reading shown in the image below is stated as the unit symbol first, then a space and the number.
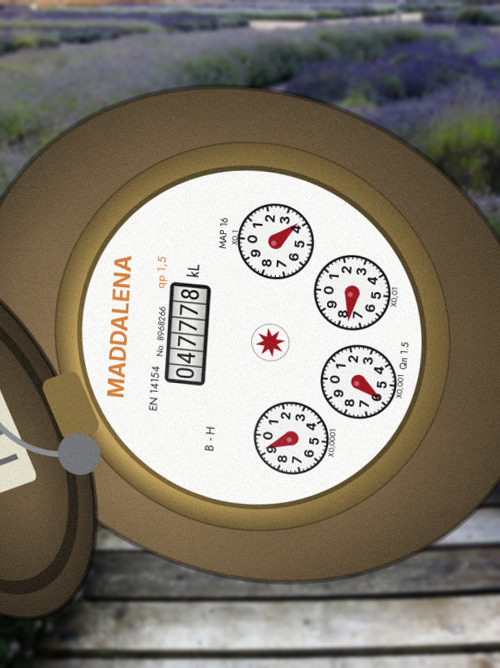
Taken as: kL 47778.3759
